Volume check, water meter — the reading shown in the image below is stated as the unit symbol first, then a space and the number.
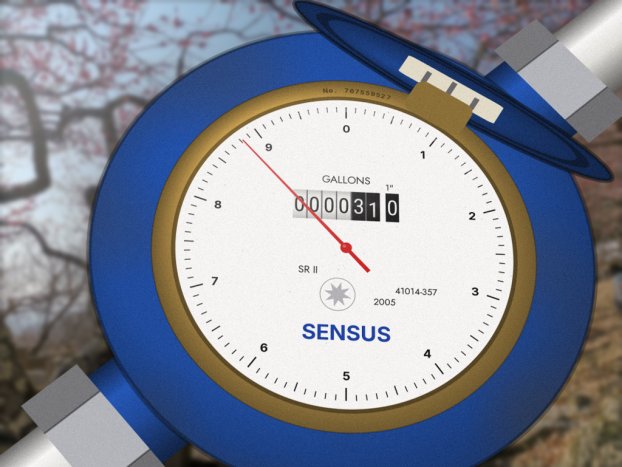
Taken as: gal 308.8
